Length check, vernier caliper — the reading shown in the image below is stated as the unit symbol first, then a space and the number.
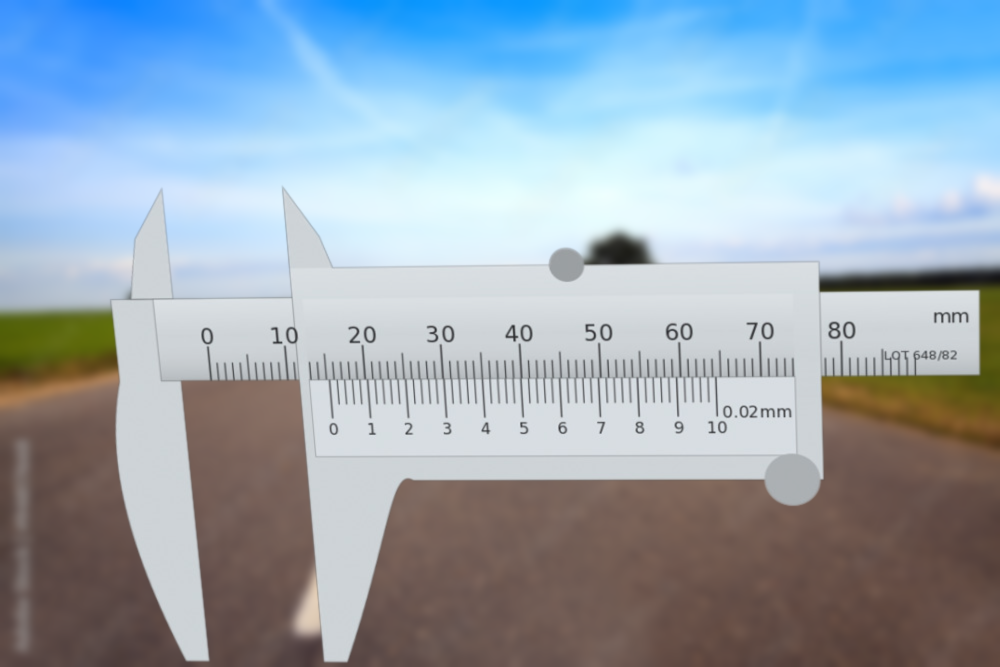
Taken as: mm 15.4
